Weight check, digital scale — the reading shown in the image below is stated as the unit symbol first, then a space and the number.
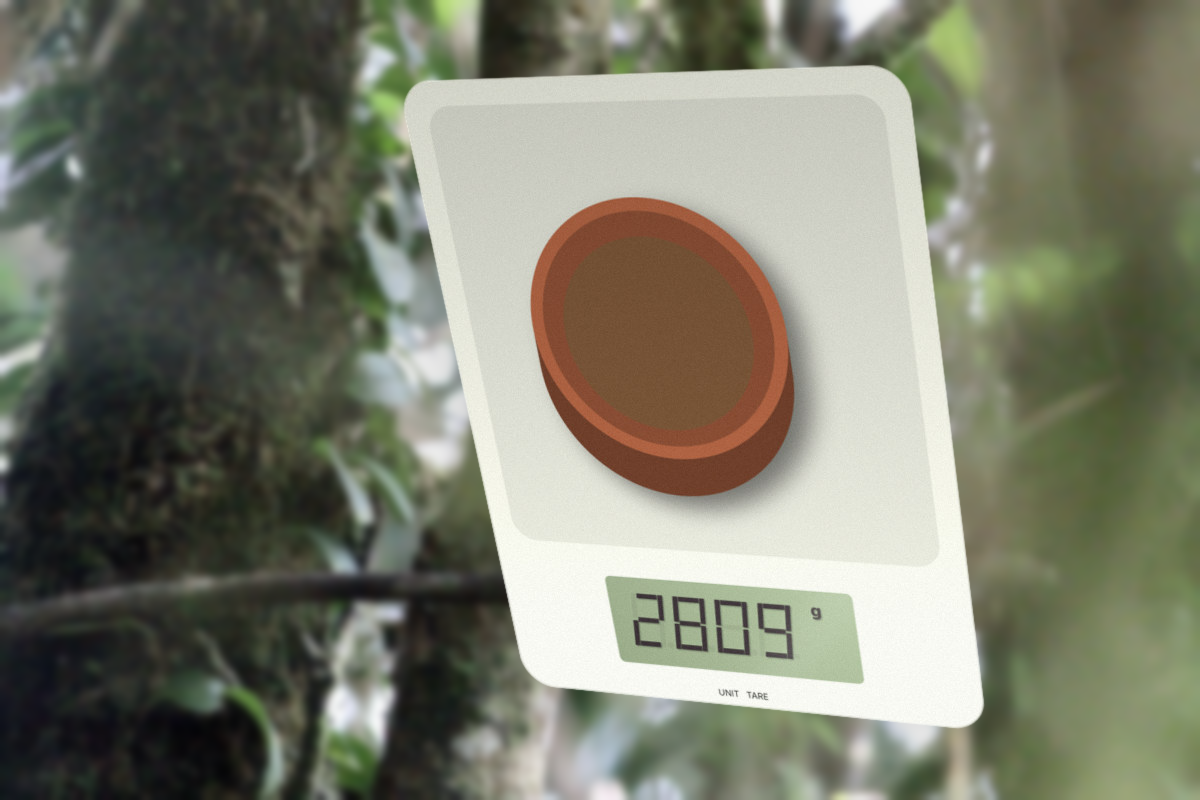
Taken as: g 2809
